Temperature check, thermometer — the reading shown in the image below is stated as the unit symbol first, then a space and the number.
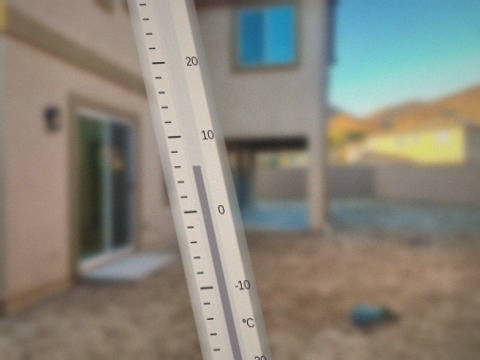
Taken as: °C 6
